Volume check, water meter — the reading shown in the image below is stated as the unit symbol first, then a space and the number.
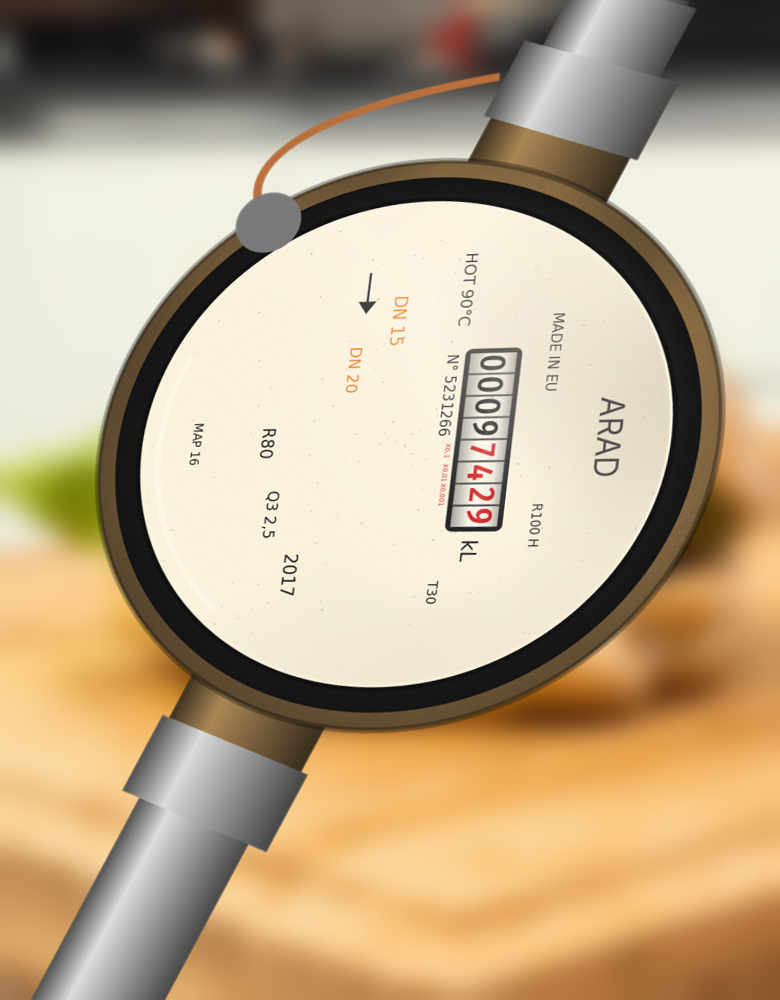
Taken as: kL 9.7429
